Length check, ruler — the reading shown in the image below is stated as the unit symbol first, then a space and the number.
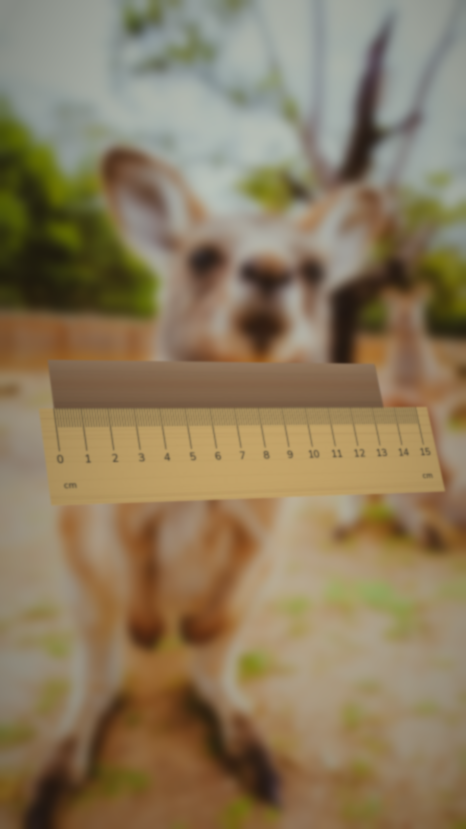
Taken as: cm 13.5
